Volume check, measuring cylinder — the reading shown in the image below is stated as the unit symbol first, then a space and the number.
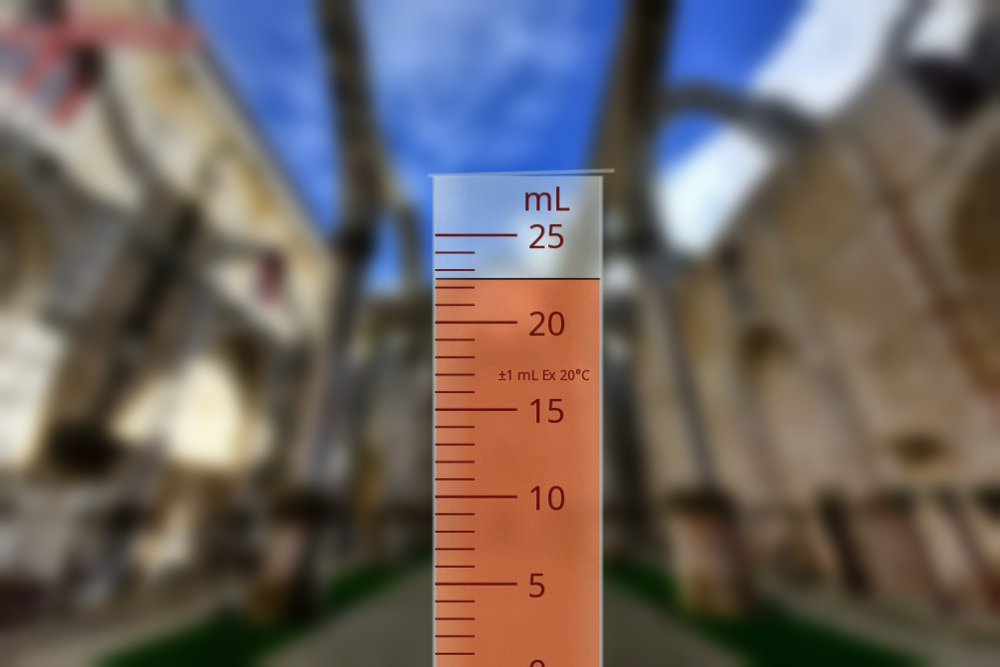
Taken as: mL 22.5
